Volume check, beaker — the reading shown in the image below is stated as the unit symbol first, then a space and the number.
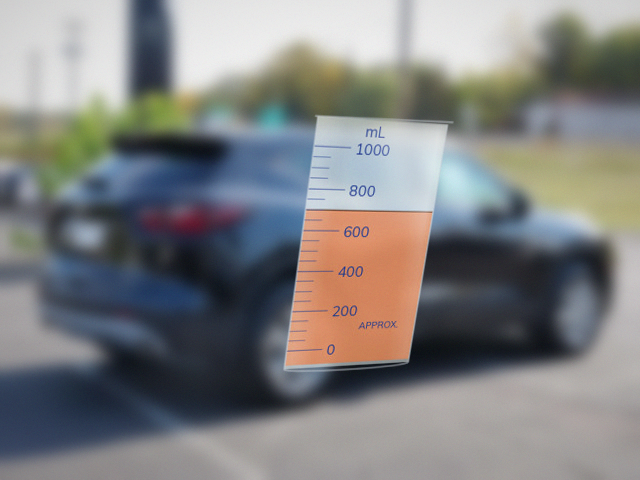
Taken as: mL 700
